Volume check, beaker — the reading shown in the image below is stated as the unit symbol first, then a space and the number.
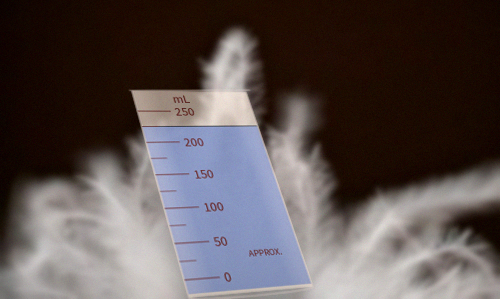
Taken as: mL 225
